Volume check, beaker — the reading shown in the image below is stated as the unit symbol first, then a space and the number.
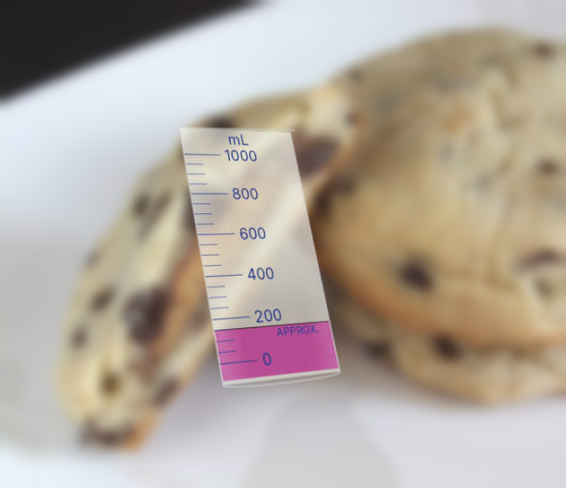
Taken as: mL 150
